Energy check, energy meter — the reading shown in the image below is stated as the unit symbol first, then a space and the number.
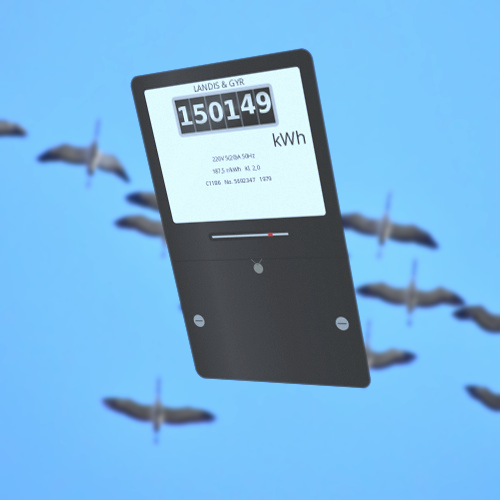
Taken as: kWh 150149
